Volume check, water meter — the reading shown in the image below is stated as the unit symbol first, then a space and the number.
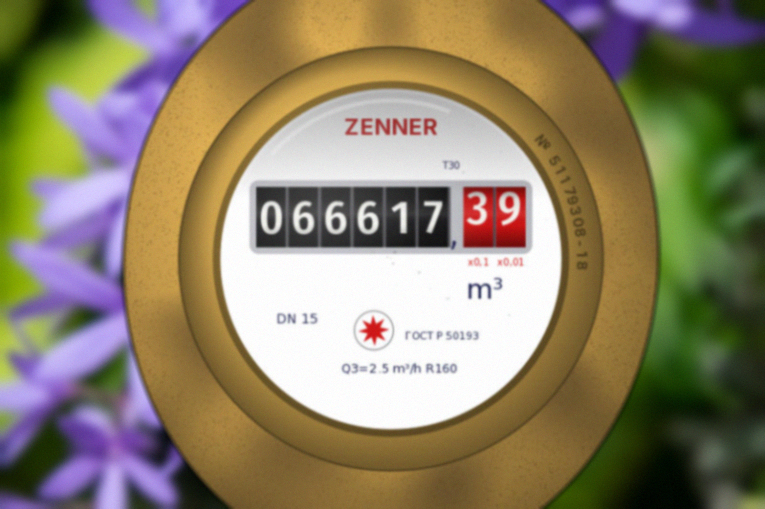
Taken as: m³ 66617.39
